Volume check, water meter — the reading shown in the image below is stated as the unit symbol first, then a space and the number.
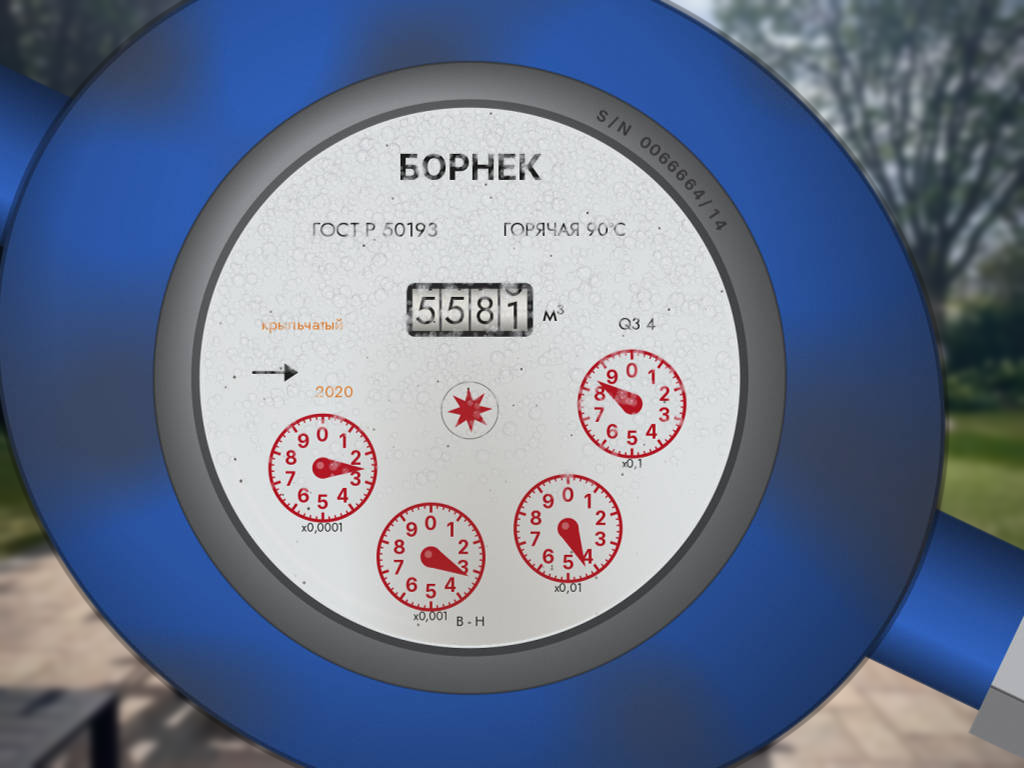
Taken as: m³ 5580.8432
